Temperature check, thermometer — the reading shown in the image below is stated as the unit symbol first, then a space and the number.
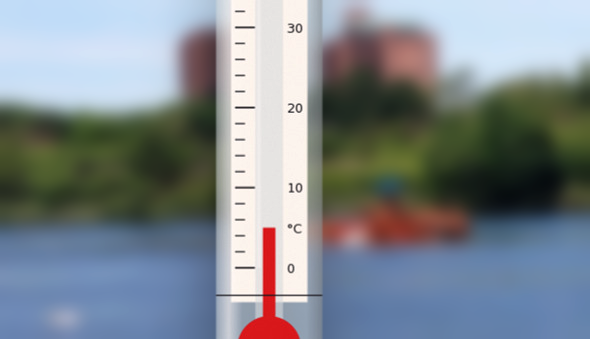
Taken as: °C 5
